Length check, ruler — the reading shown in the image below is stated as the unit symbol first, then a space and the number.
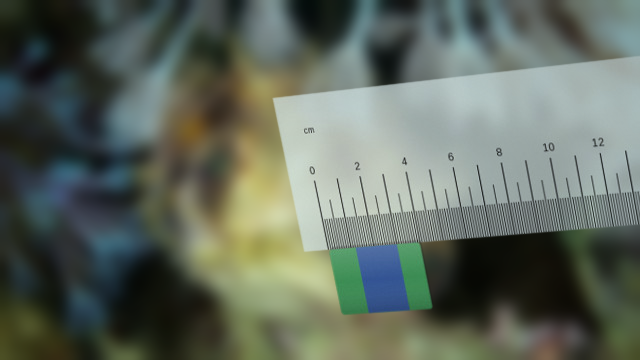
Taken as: cm 4
